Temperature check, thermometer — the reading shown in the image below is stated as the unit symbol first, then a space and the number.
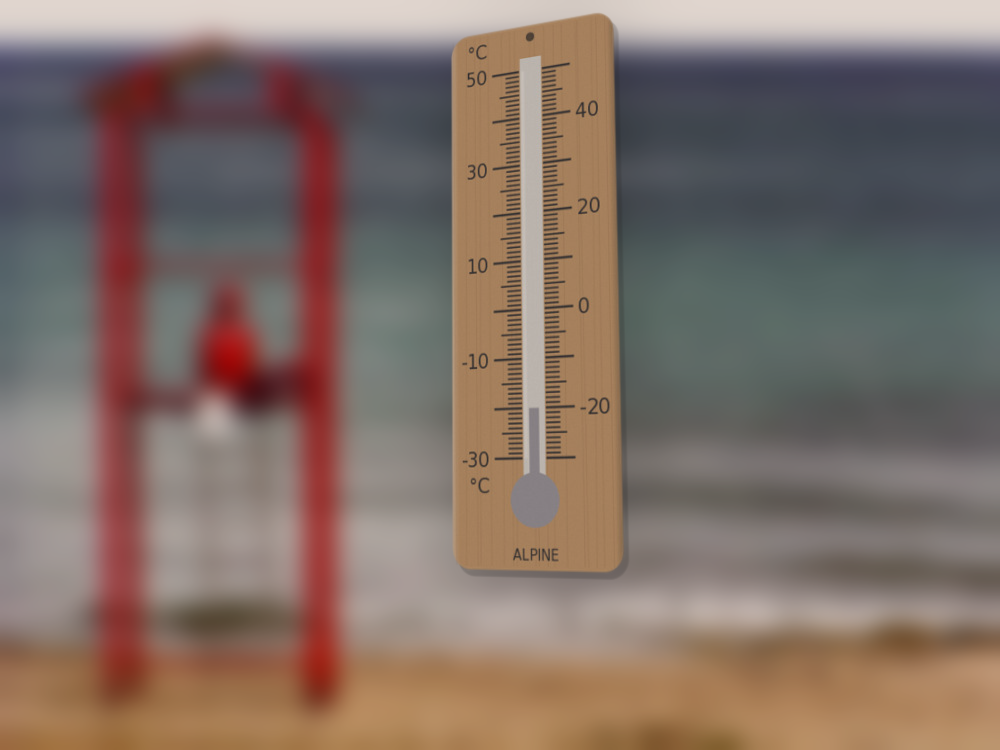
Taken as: °C -20
